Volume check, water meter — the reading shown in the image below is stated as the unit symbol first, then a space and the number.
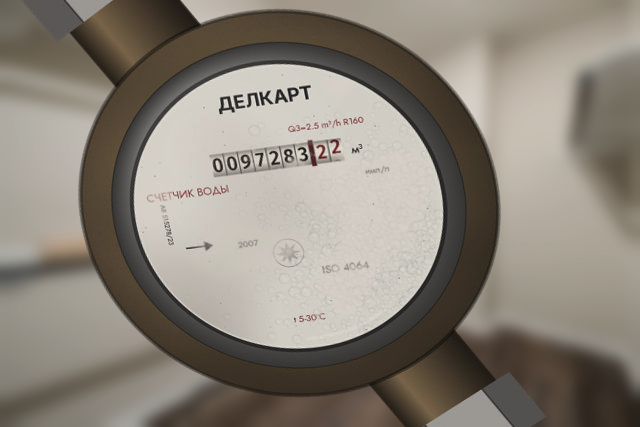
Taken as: m³ 97283.22
